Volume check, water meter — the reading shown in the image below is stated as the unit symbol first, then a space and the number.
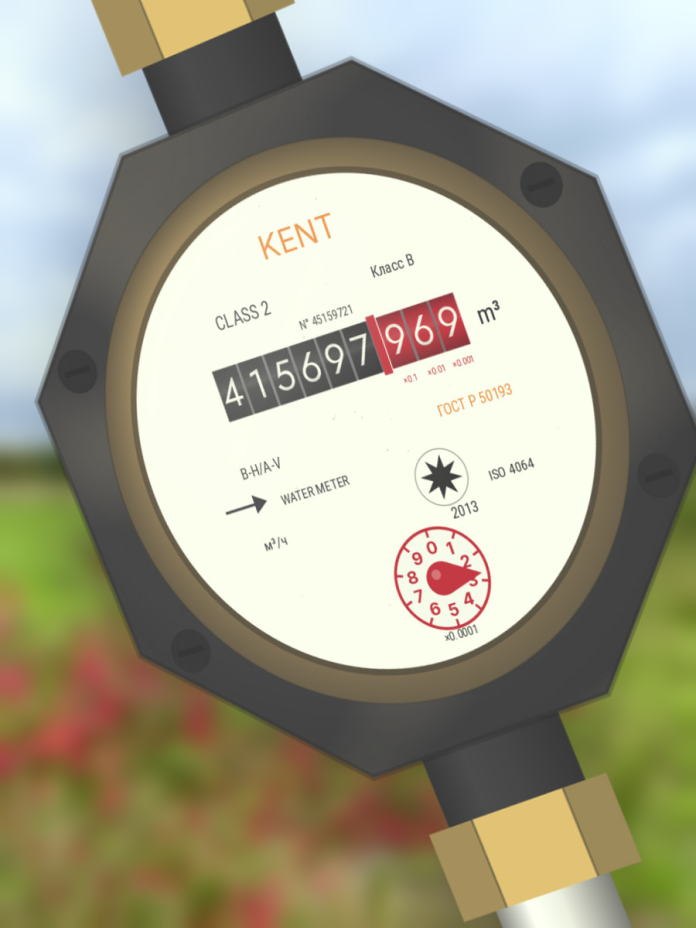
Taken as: m³ 415697.9692
